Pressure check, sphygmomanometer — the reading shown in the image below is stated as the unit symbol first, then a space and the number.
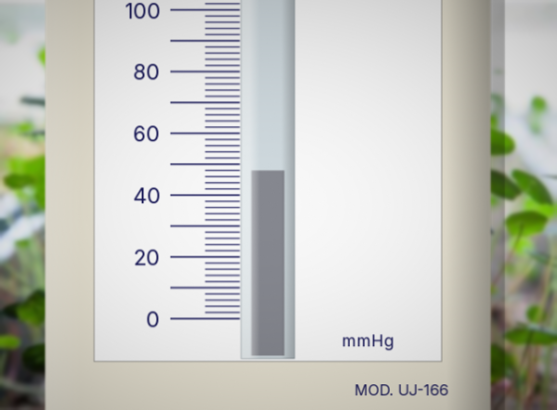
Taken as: mmHg 48
